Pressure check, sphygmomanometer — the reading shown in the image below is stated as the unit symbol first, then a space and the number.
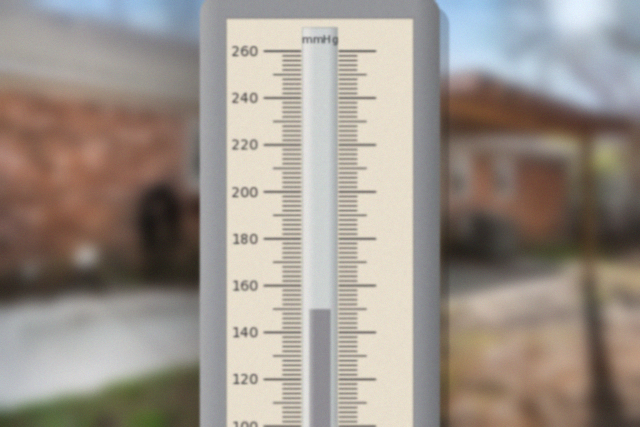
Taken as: mmHg 150
